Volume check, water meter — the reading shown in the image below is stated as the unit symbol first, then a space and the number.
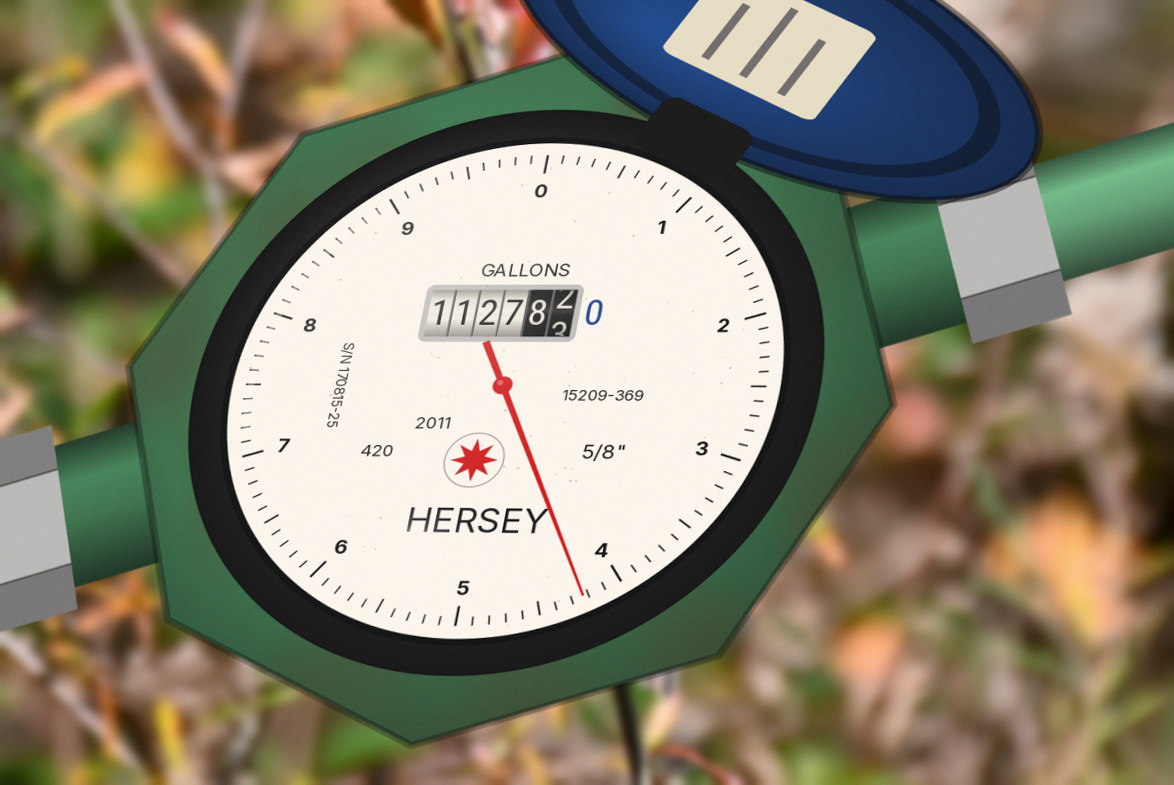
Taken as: gal 1127824.2
